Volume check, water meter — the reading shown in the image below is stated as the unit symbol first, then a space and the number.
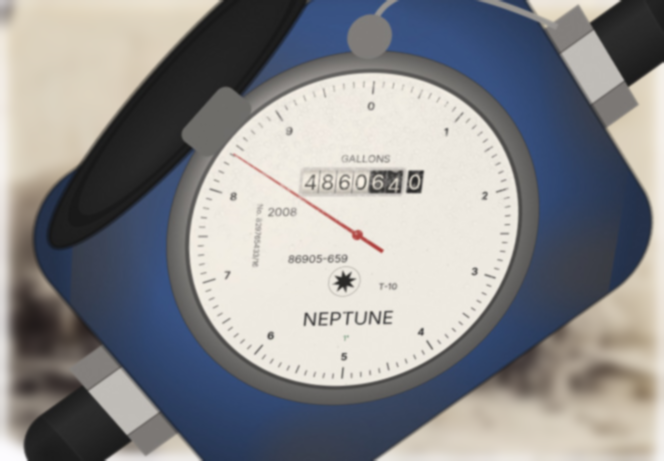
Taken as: gal 4860638.4
